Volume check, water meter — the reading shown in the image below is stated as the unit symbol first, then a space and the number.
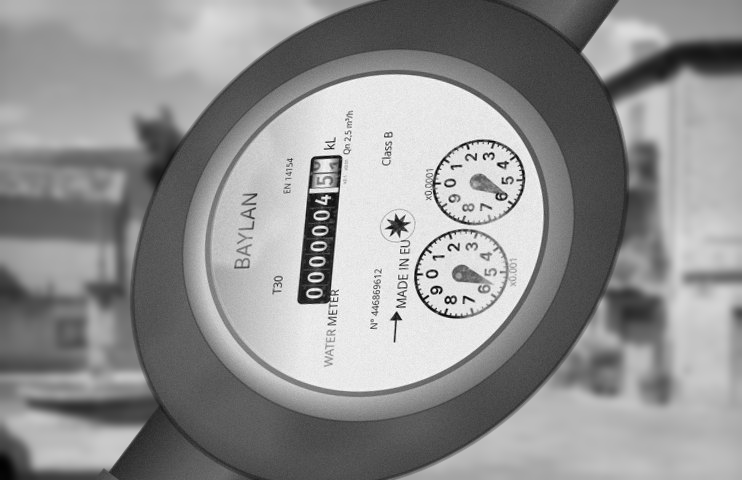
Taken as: kL 4.5055
